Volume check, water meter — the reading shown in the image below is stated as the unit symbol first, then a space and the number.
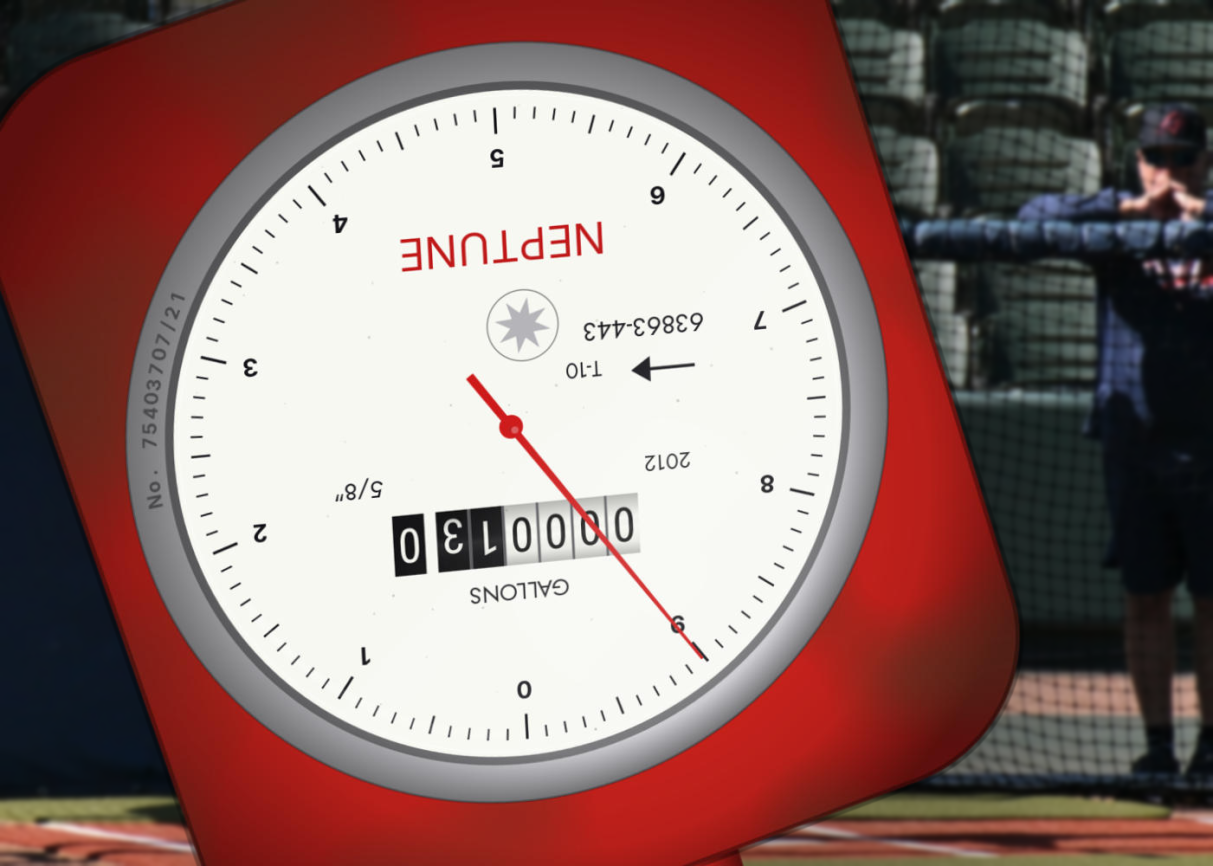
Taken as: gal 129.0
